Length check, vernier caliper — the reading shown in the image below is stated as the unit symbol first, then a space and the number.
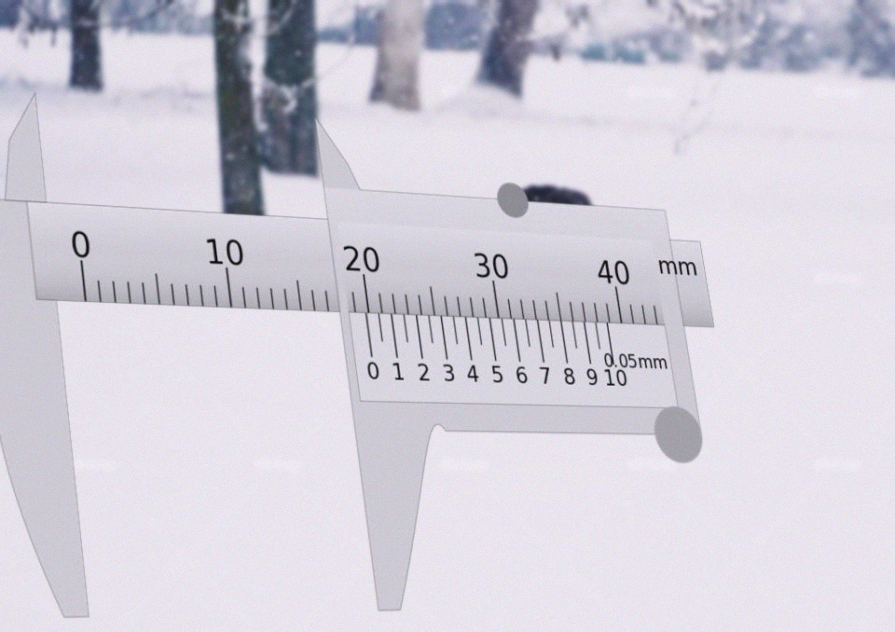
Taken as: mm 19.8
